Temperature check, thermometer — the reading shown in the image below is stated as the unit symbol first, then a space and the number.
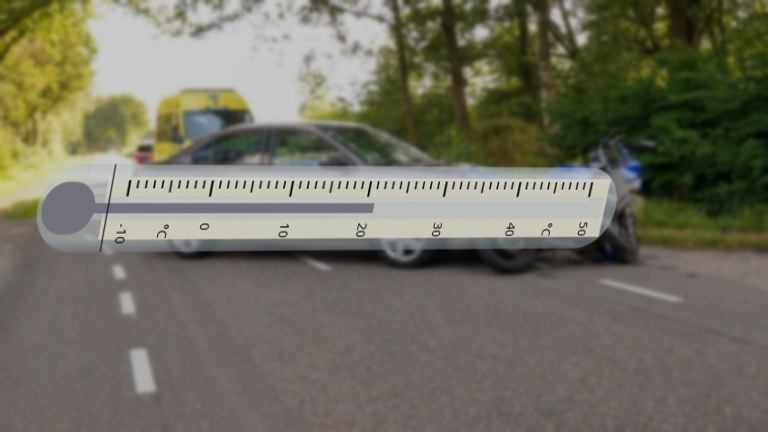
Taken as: °C 21
